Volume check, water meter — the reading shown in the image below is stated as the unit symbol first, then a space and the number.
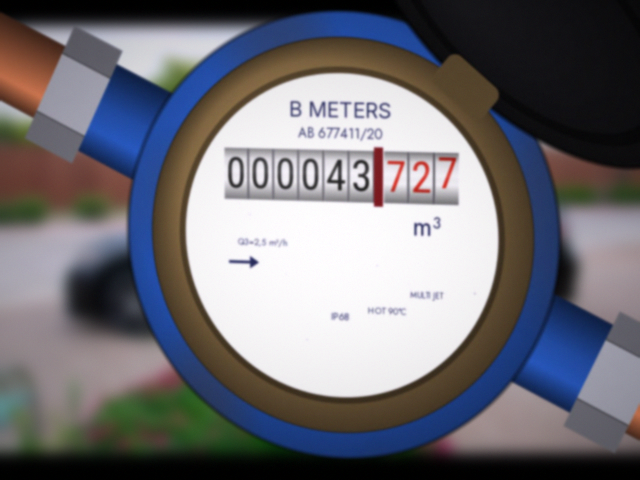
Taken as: m³ 43.727
